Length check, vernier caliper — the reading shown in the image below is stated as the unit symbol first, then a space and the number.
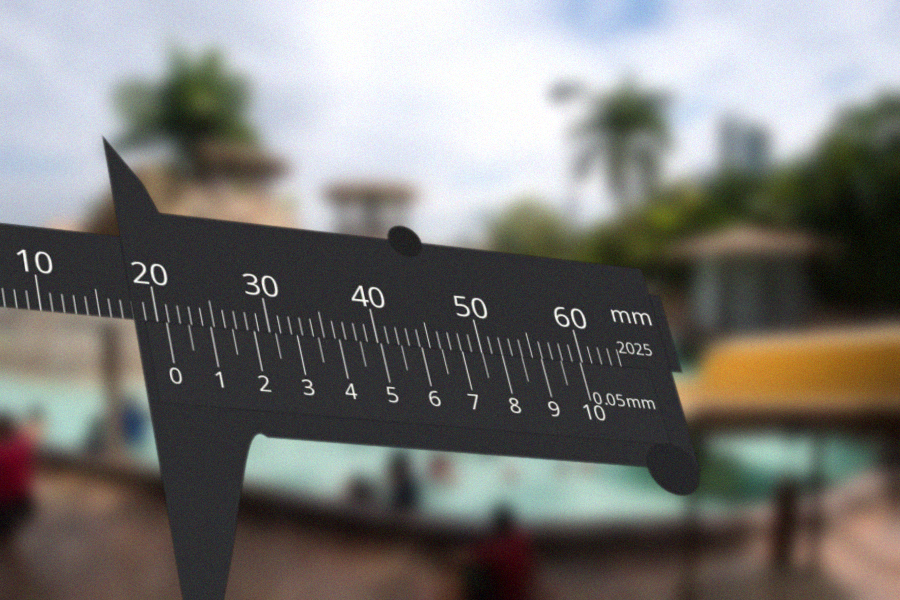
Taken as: mm 20.8
